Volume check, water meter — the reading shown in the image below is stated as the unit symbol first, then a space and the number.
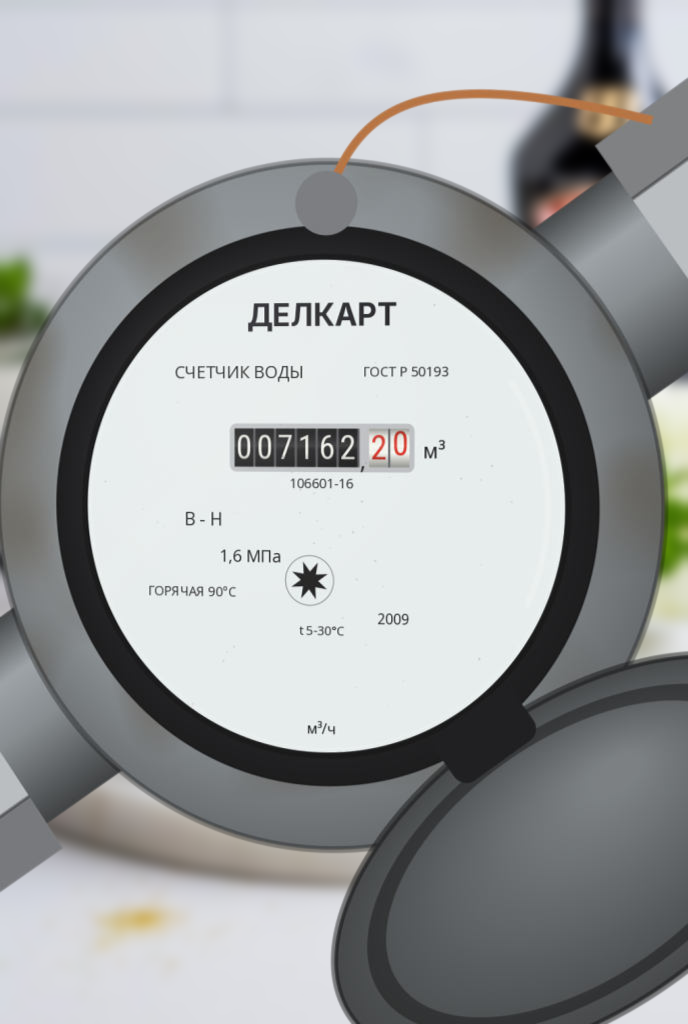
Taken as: m³ 7162.20
